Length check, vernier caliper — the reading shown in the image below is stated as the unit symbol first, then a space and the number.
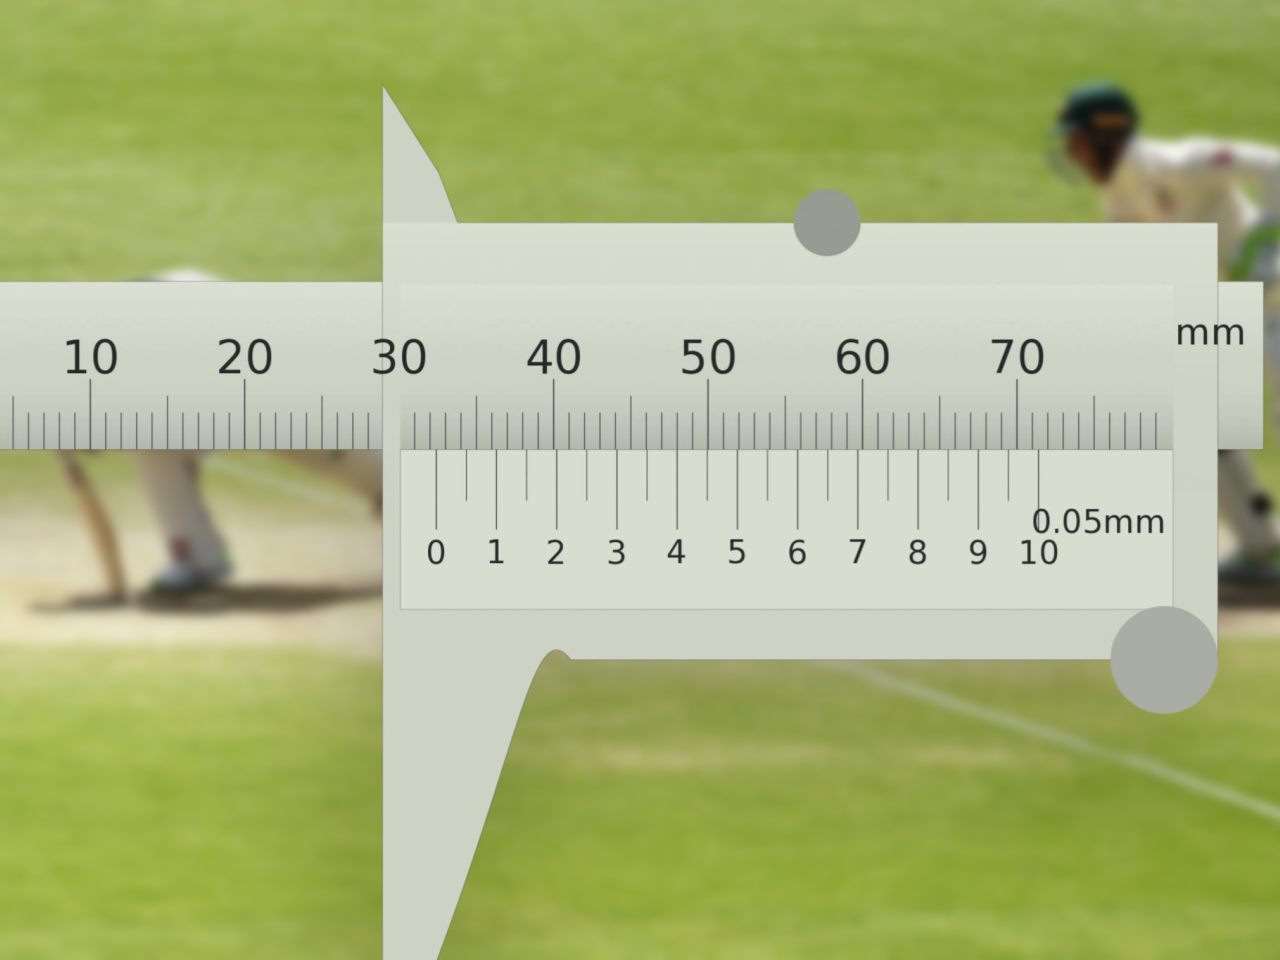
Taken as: mm 32.4
